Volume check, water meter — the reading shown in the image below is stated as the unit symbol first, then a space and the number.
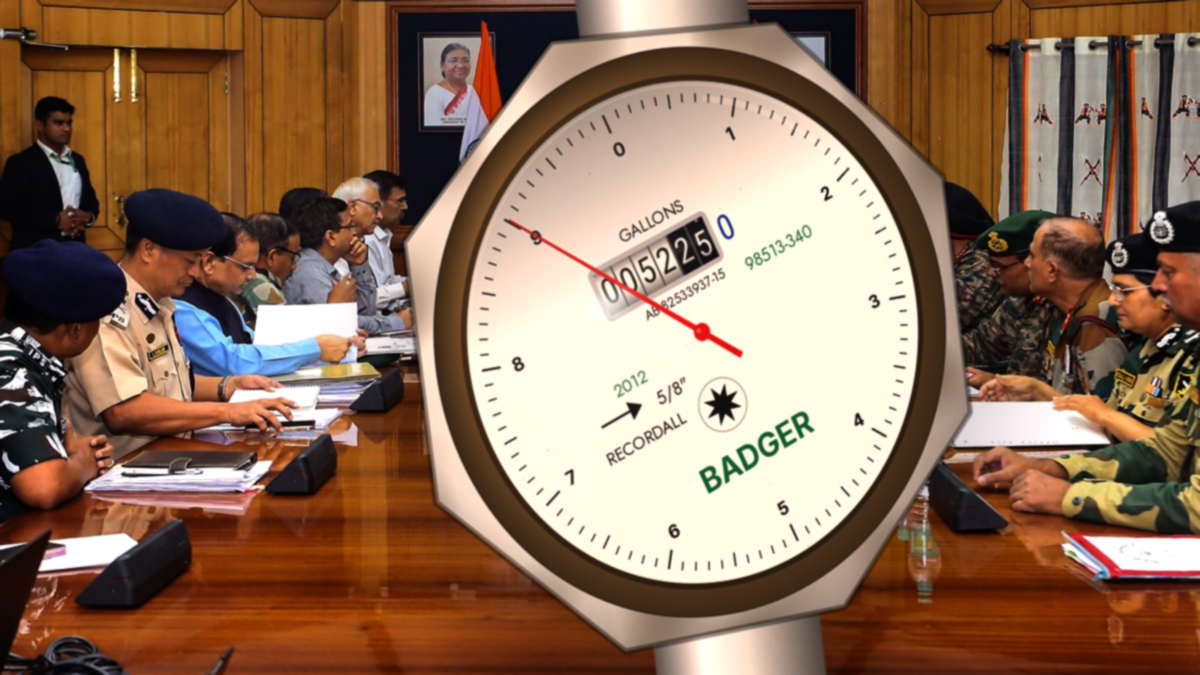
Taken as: gal 52249.0
